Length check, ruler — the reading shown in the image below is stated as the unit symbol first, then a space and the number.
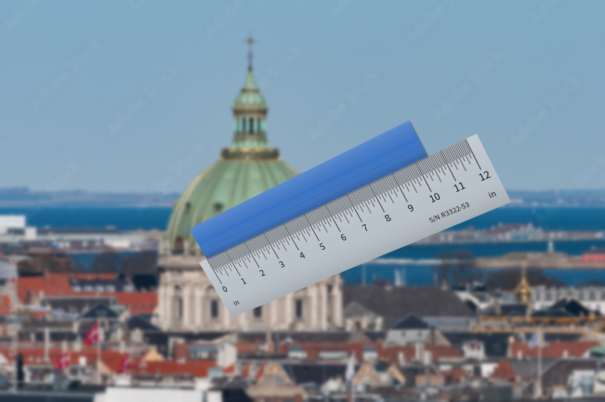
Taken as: in 10.5
